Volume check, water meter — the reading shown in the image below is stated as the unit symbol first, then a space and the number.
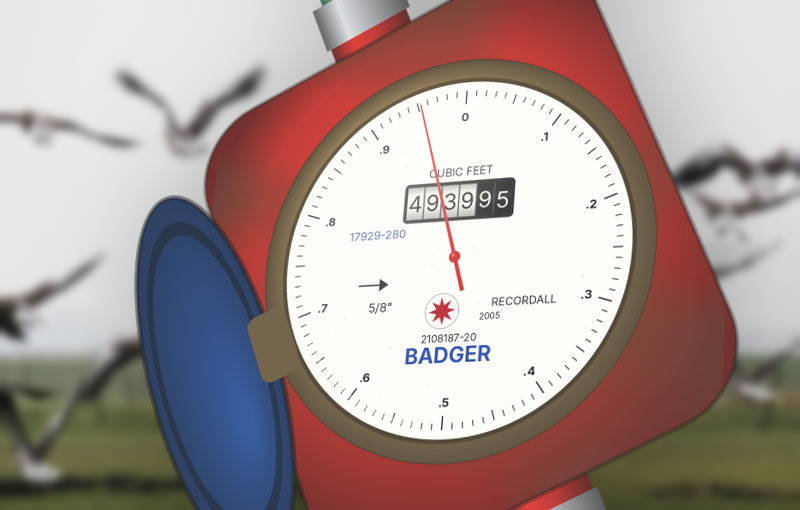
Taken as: ft³ 493994.95
